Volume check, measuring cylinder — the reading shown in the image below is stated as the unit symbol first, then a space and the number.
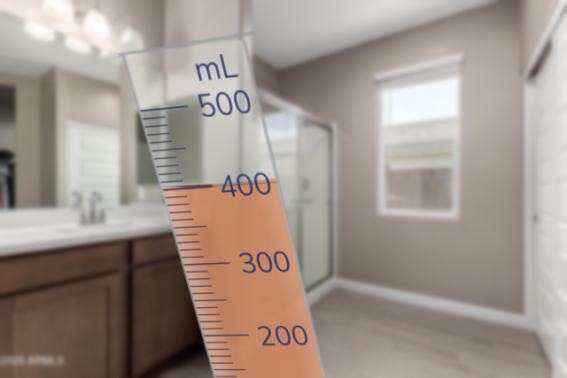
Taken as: mL 400
